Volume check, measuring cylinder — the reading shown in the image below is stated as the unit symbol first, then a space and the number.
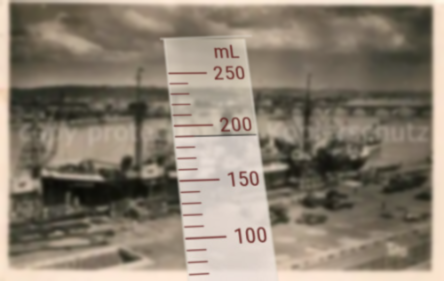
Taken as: mL 190
